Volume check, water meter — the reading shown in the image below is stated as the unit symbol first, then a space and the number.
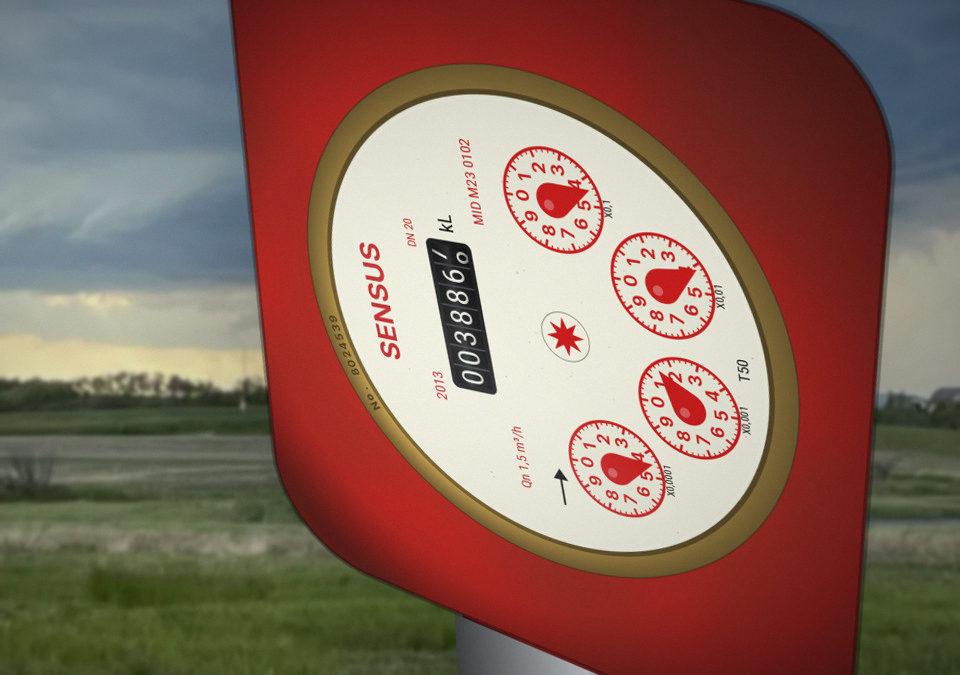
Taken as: kL 38867.4414
